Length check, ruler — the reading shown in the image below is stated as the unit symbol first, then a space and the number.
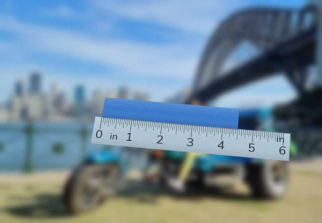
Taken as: in 4.5
